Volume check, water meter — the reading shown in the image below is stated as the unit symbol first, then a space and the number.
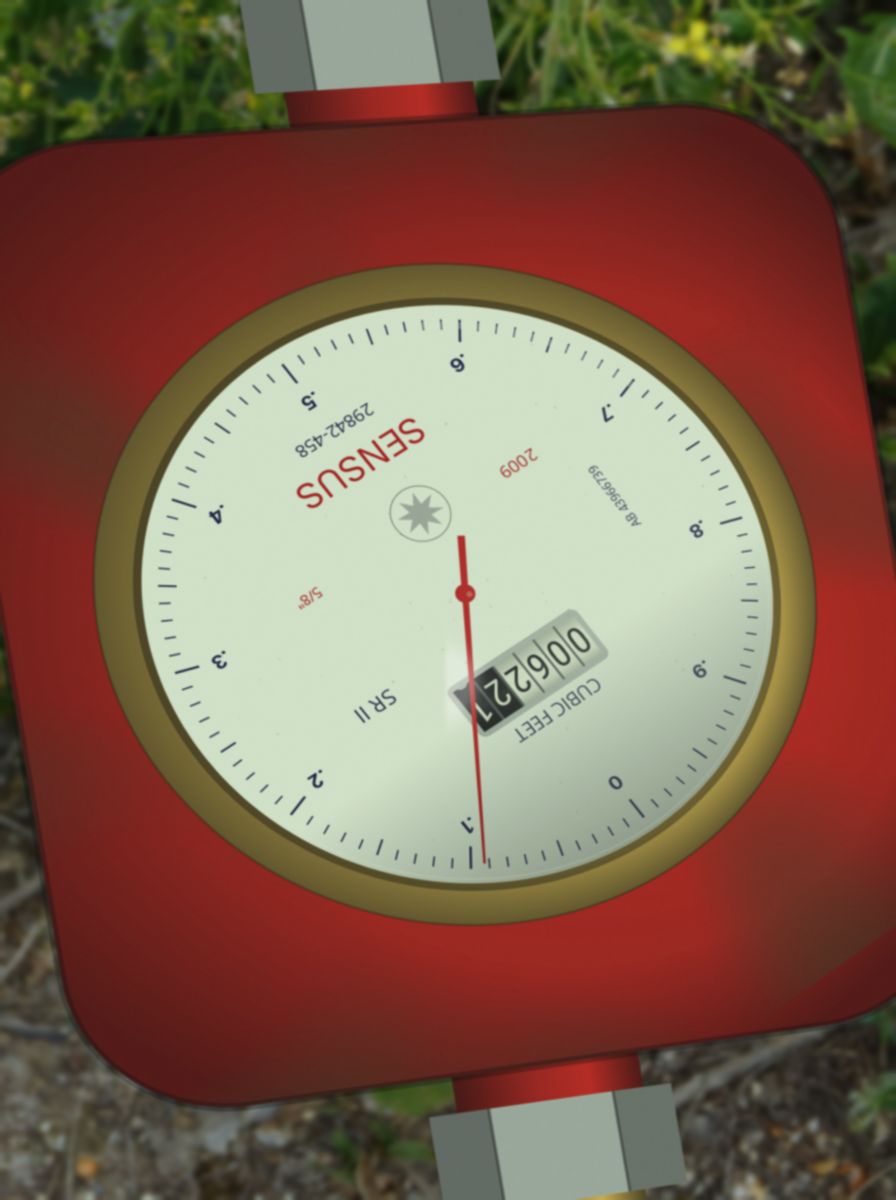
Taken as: ft³ 6221.09
